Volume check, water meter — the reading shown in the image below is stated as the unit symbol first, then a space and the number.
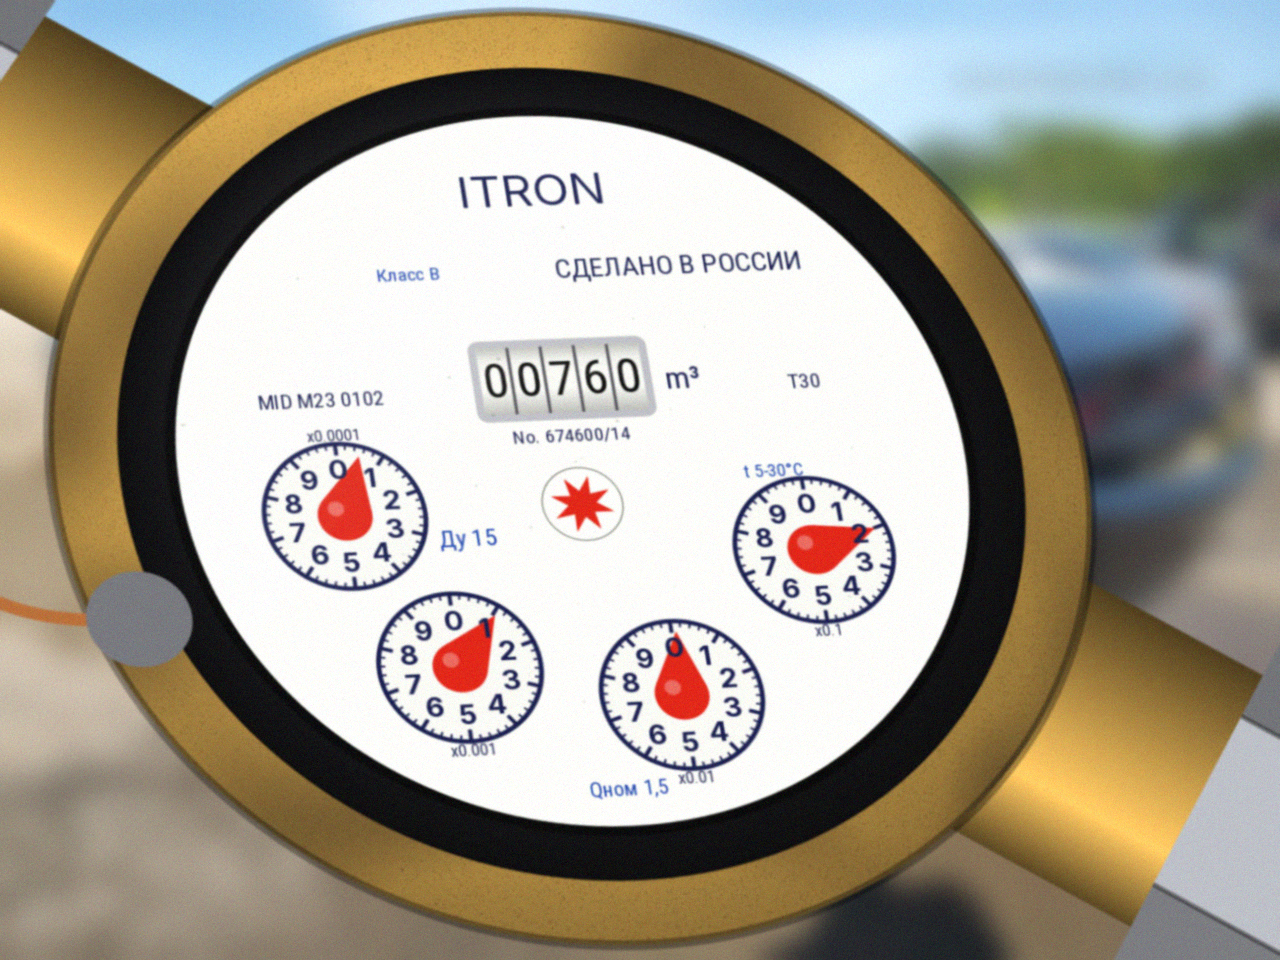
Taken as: m³ 760.2010
